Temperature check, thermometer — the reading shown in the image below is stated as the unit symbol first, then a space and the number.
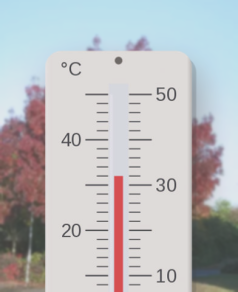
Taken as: °C 32
